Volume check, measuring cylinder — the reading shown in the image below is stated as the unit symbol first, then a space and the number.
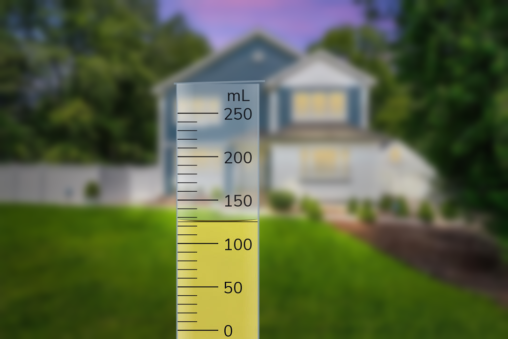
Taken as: mL 125
